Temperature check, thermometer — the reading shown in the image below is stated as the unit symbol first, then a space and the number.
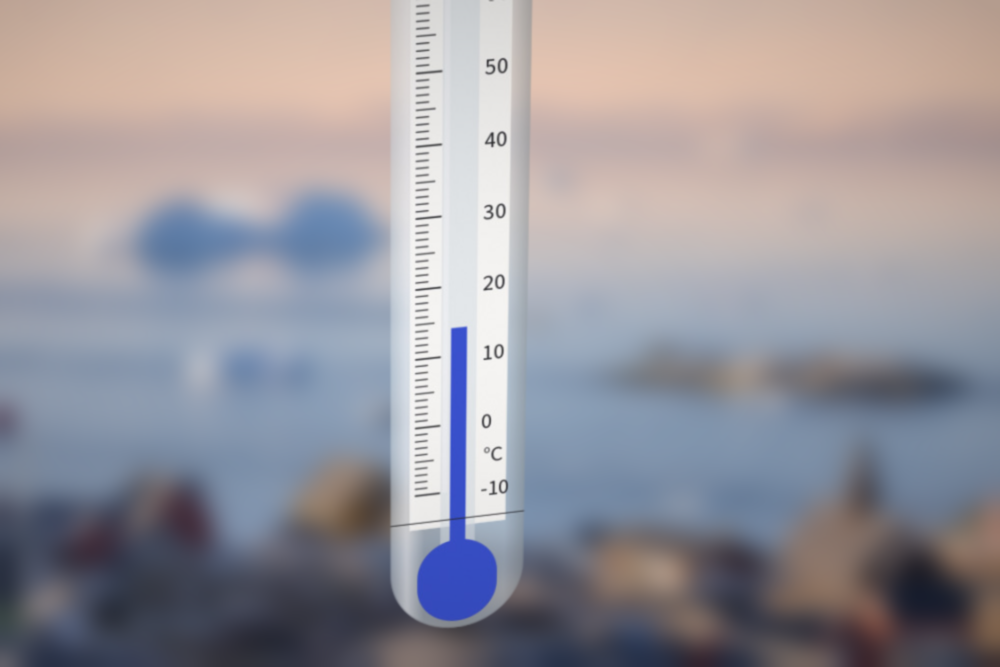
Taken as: °C 14
